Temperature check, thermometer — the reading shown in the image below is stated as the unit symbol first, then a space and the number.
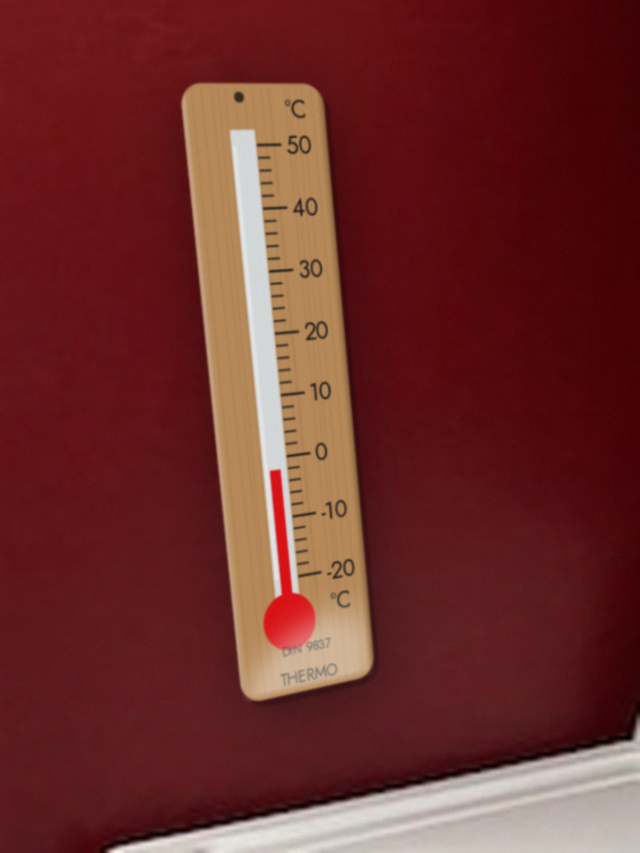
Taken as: °C -2
